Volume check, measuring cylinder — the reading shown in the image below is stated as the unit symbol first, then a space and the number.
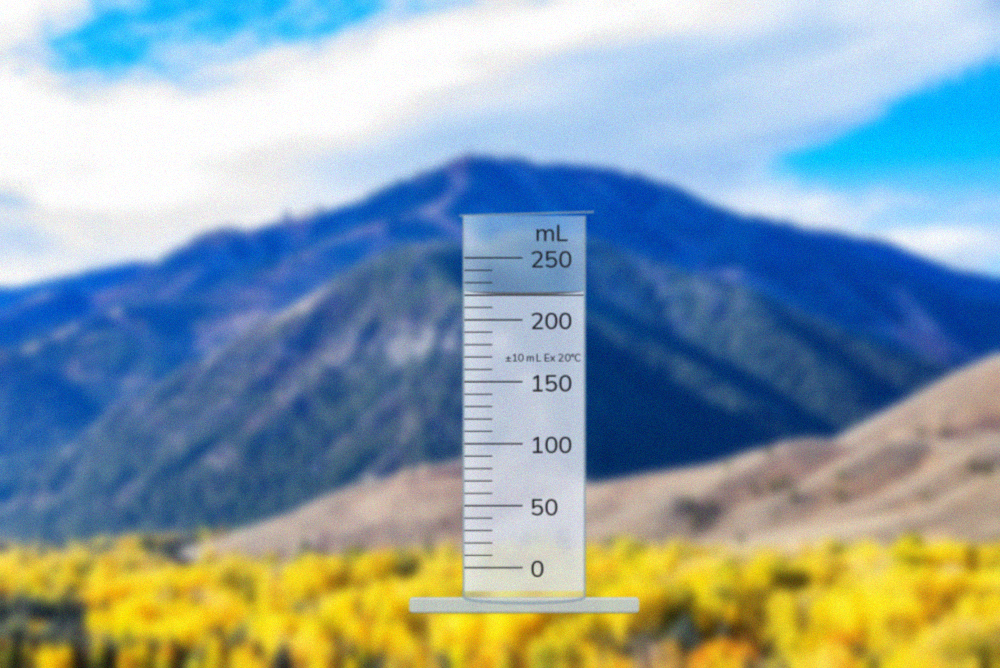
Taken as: mL 220
